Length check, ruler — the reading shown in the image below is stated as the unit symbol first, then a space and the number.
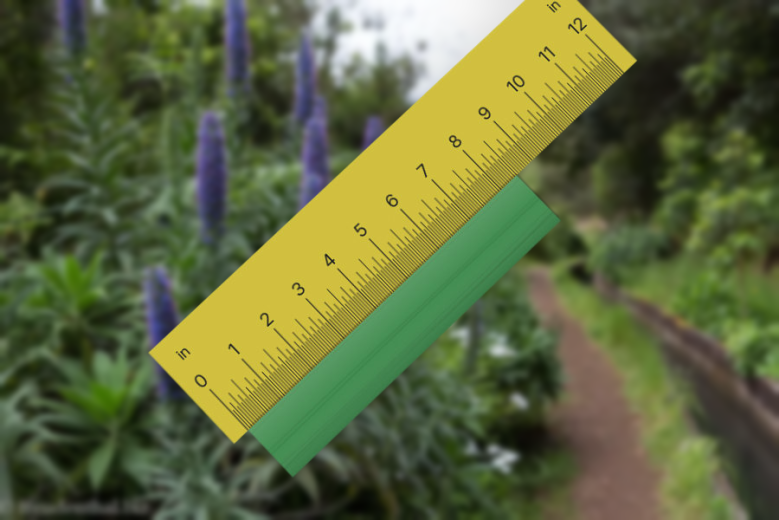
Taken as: in 8.5
